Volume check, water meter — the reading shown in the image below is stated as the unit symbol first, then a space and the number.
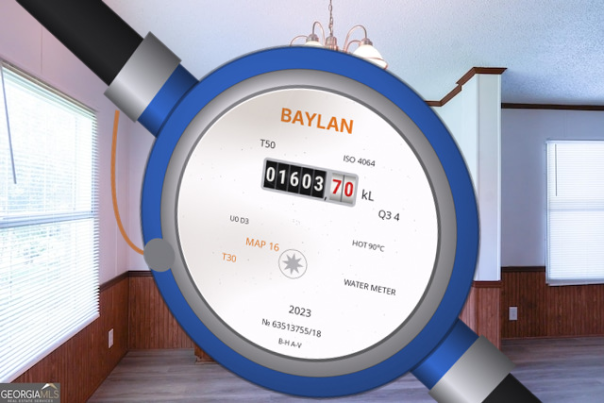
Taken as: kL 1603.70
